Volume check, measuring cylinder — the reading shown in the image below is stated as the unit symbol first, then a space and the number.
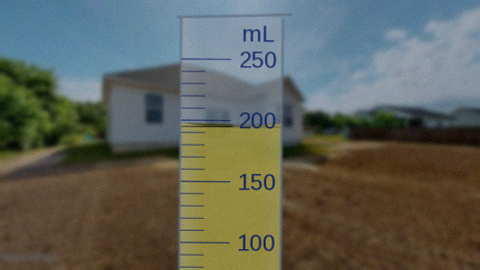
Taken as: mL 195
